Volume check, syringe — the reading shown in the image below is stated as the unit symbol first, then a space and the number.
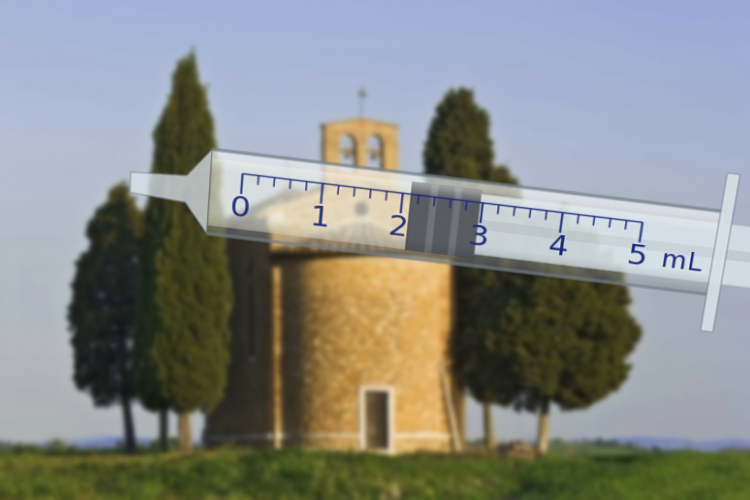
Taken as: mL 2.1
